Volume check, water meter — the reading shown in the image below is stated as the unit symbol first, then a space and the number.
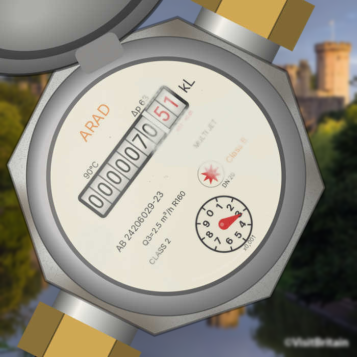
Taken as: kL 70.513
